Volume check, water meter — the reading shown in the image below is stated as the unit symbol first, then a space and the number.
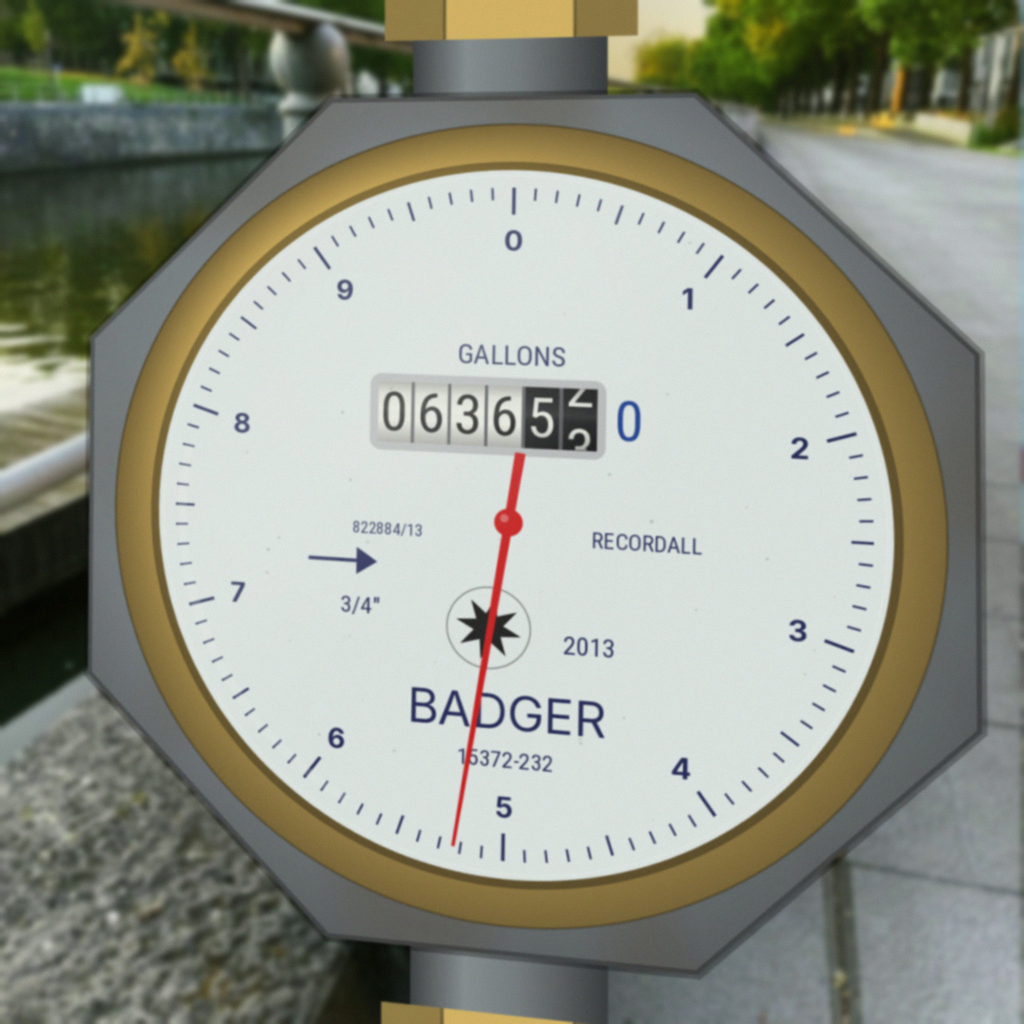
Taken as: gal 636525.2
